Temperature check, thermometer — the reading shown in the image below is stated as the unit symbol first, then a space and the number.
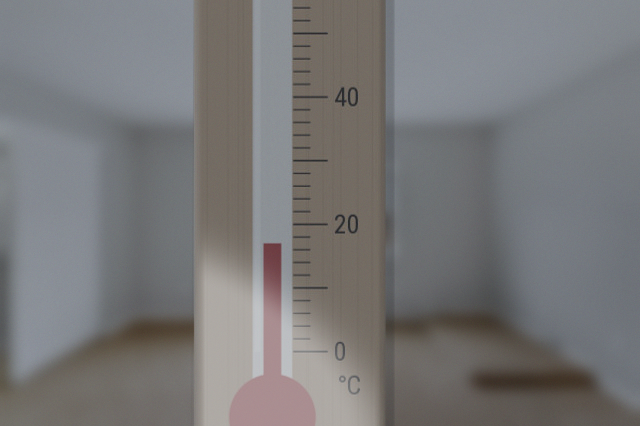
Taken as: °C 17
